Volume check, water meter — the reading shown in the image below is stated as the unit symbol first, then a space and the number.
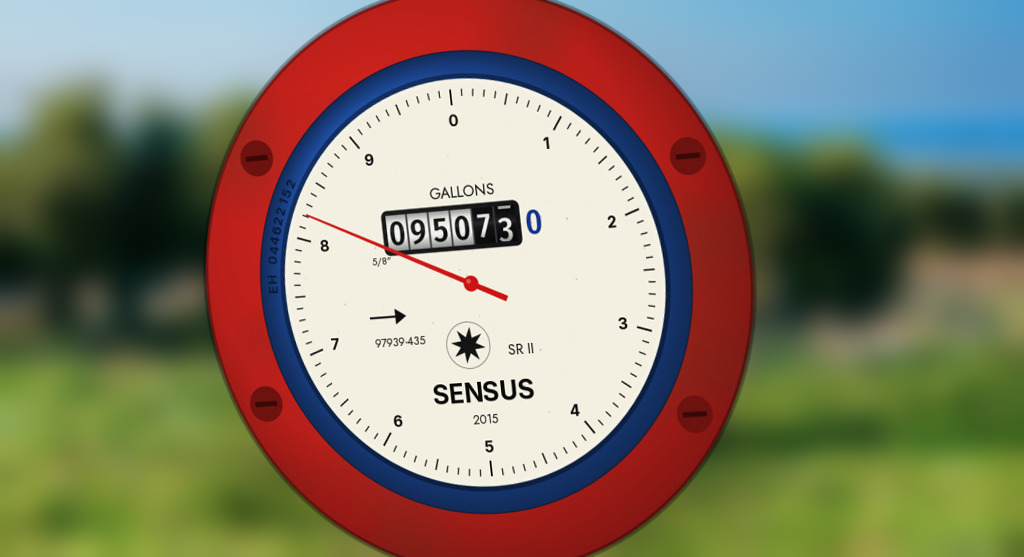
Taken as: gal 950728.2
